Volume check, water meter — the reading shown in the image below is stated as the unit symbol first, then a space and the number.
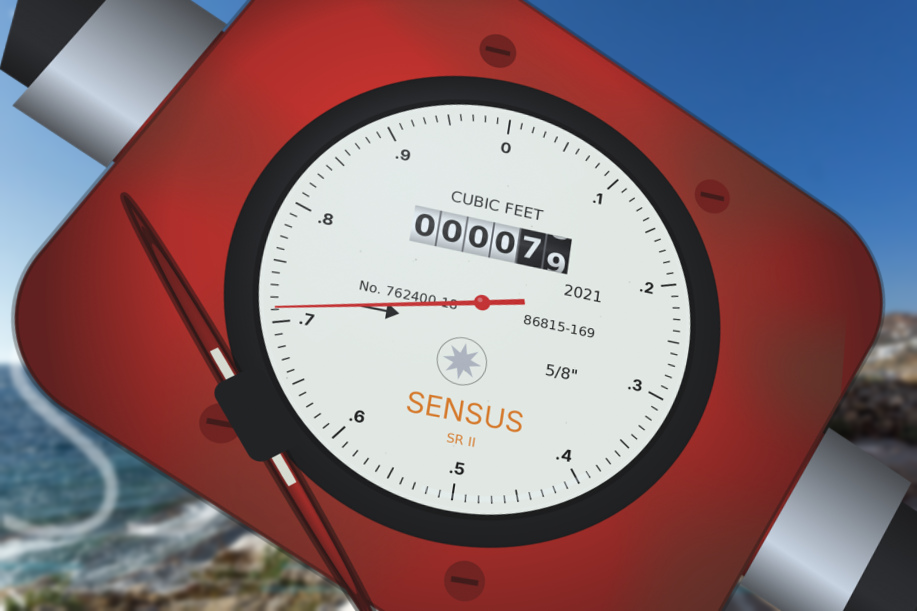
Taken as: ft³ 78.71
